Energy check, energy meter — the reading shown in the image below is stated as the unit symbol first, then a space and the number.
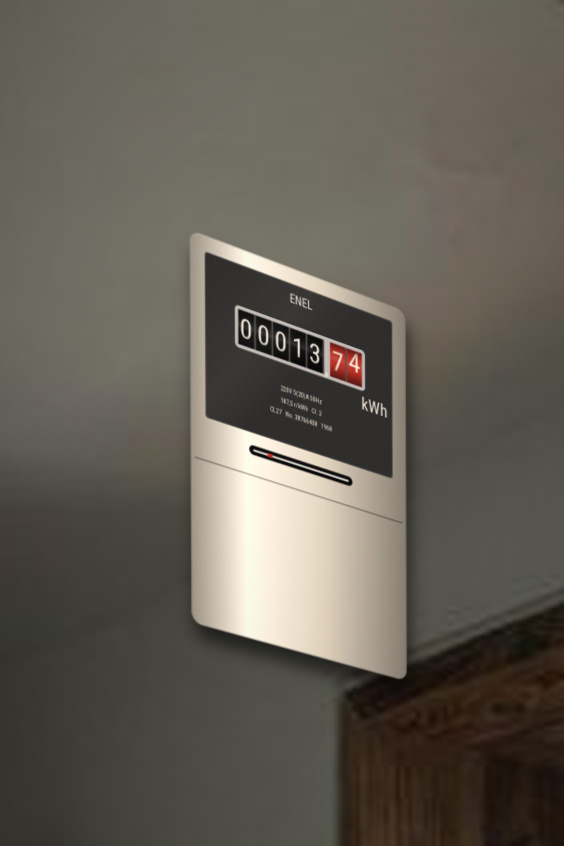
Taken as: kWh 13.74
